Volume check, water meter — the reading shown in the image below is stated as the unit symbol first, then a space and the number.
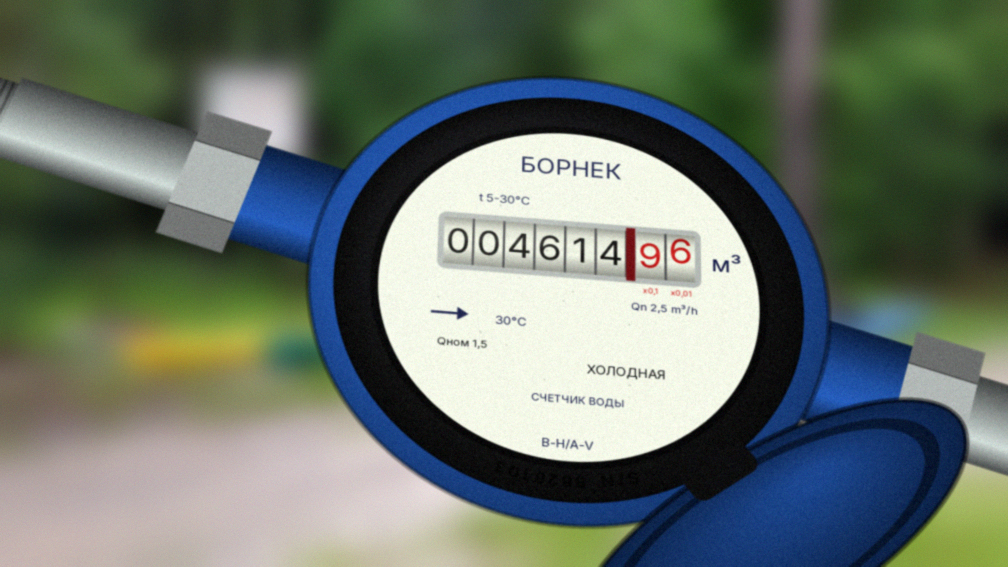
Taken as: m³ 4614.96
